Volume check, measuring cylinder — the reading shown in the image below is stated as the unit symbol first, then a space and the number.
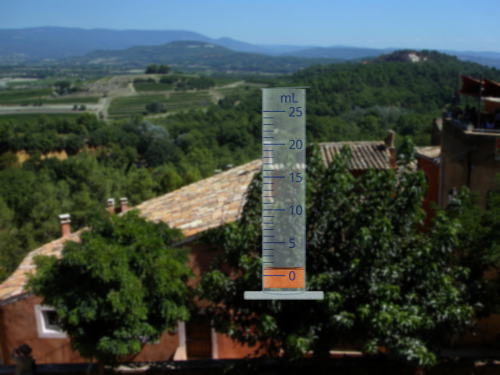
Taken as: mL 1
